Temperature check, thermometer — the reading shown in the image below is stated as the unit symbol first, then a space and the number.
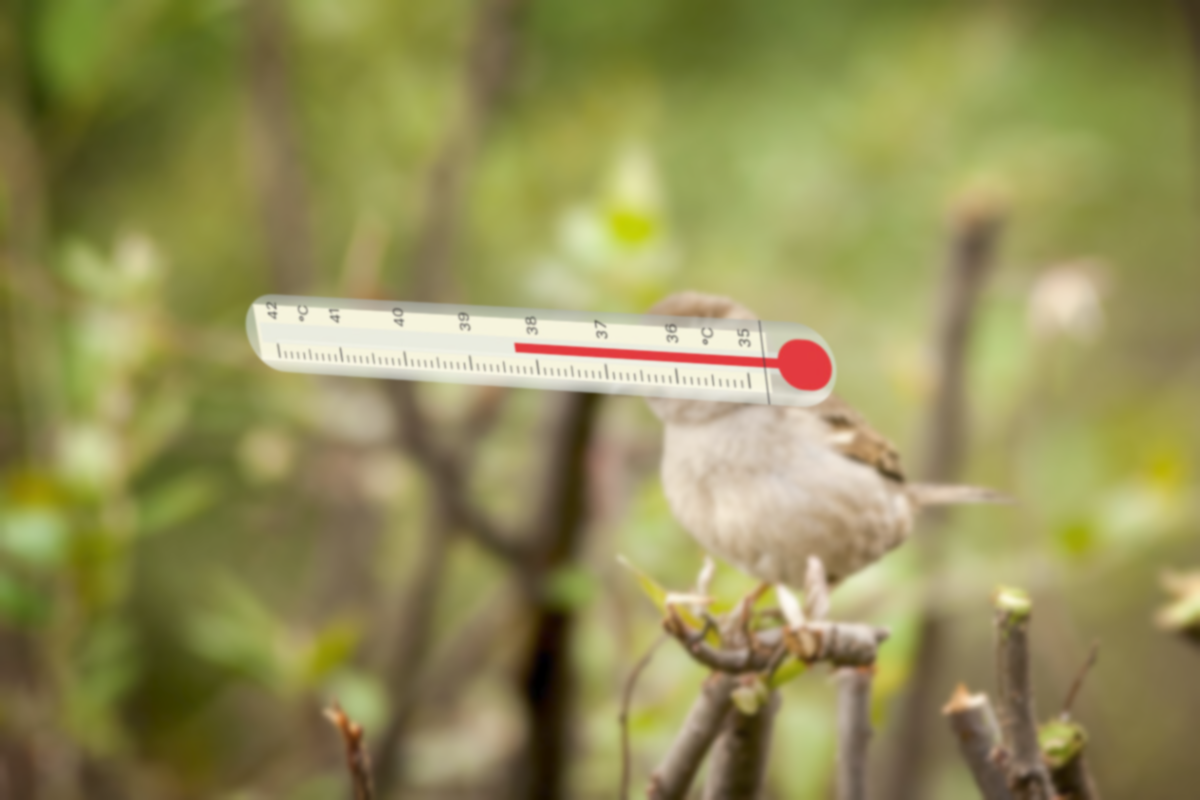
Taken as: °C 38.3
